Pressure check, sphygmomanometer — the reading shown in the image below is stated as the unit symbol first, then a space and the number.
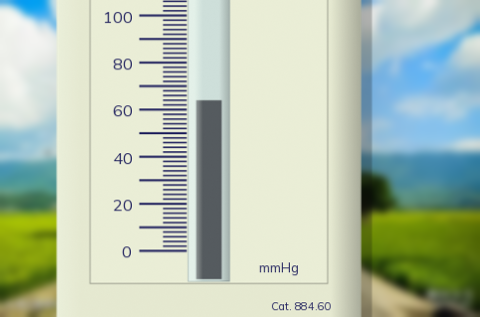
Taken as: mmHg 64
